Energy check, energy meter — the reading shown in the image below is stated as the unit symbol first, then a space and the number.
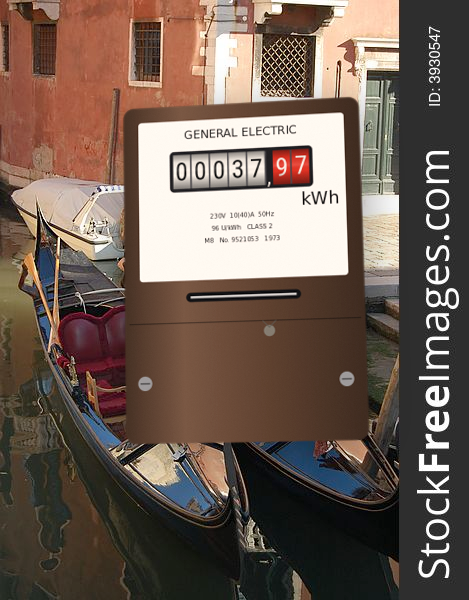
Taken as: kWh 37.97
